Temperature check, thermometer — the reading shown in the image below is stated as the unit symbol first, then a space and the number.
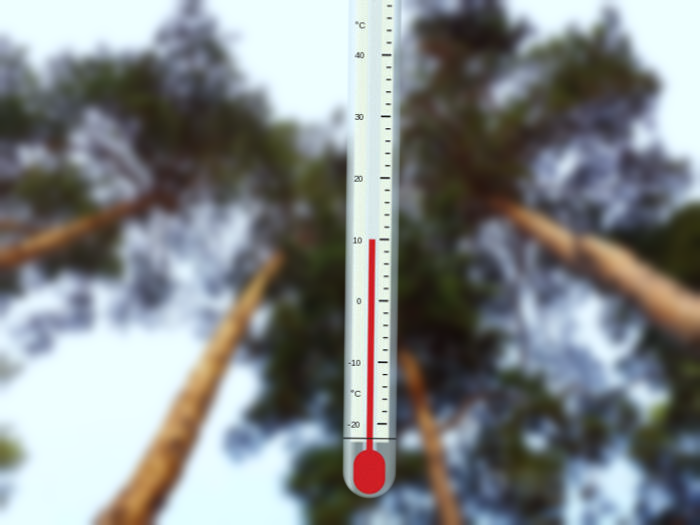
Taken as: °C 10
